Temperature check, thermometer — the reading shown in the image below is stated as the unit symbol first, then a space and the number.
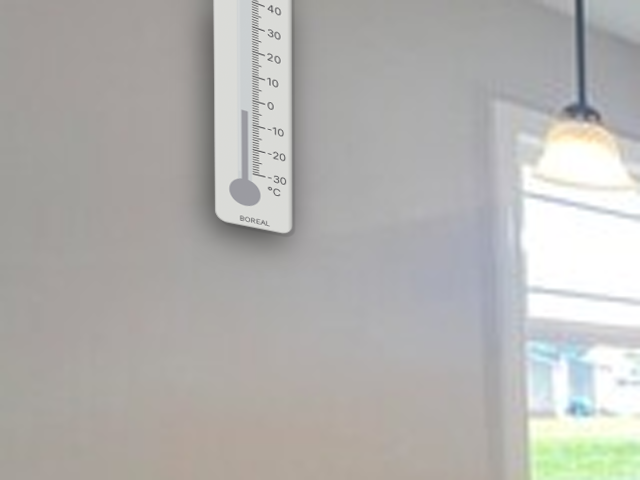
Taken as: °C -5
